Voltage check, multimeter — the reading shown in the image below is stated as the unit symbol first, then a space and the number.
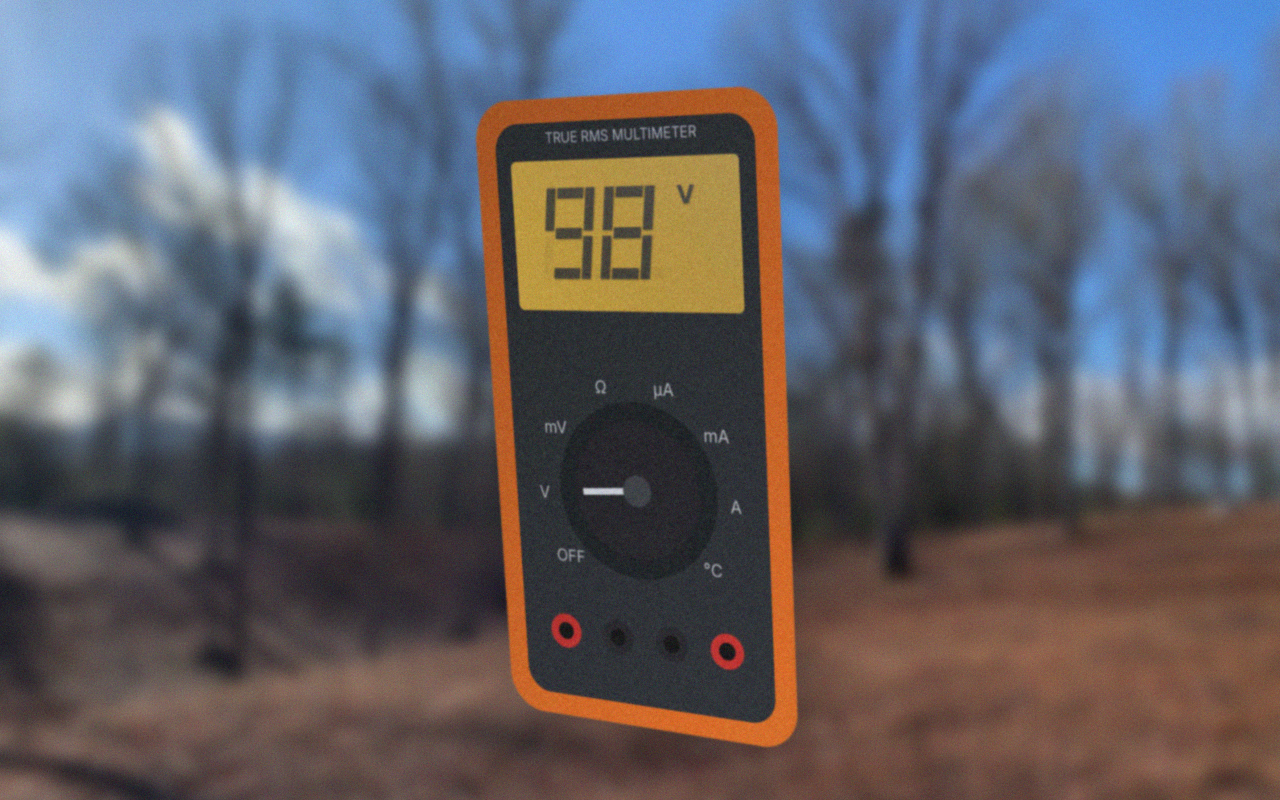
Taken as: V 98
